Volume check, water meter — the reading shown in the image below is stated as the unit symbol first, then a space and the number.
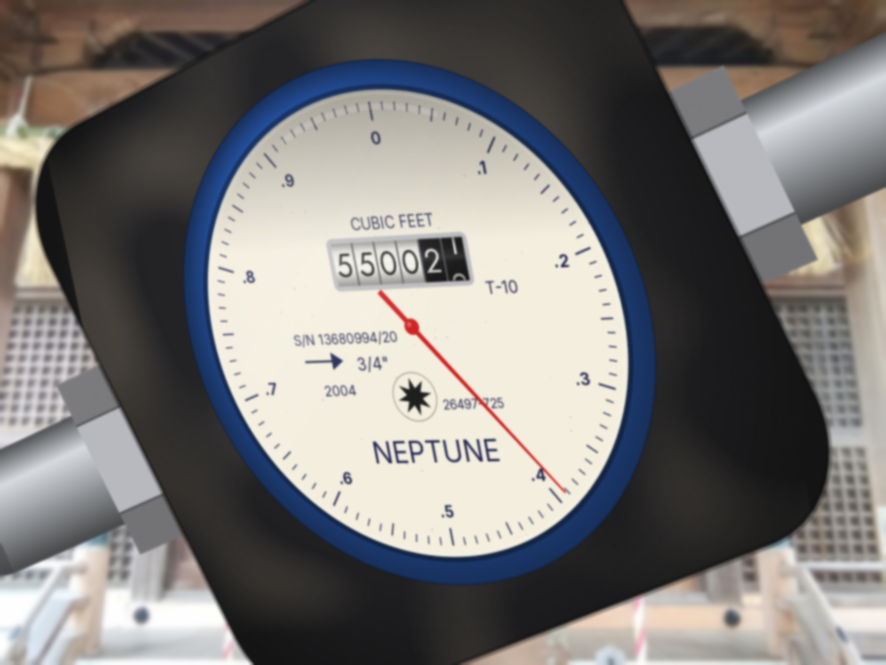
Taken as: ft³ 550021.39
